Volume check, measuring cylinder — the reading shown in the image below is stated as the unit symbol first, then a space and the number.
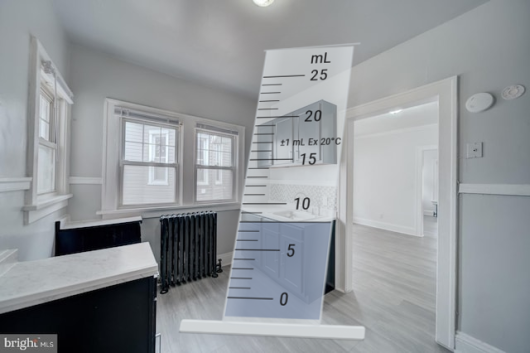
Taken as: mL 8
